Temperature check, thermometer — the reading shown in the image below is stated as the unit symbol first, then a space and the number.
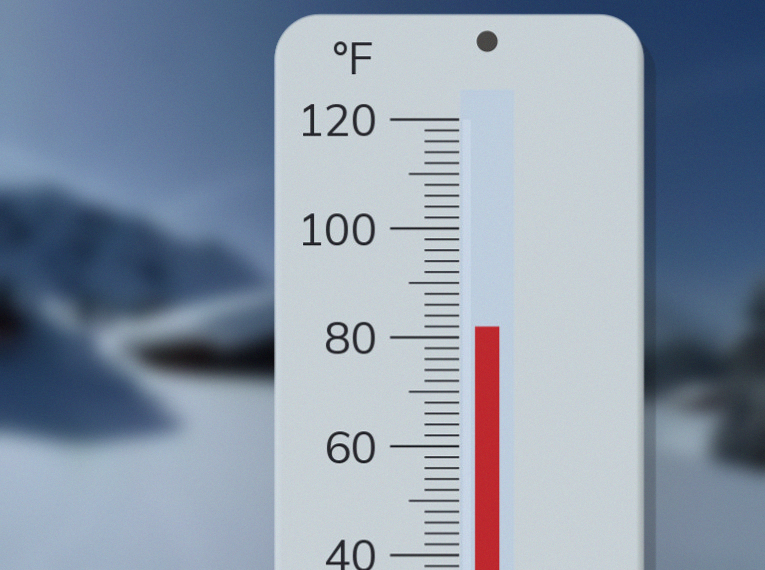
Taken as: °F 82
